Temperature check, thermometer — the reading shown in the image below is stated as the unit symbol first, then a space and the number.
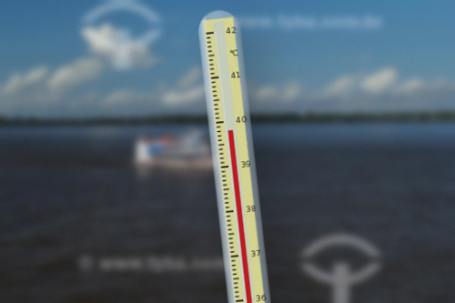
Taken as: °C 39.8
